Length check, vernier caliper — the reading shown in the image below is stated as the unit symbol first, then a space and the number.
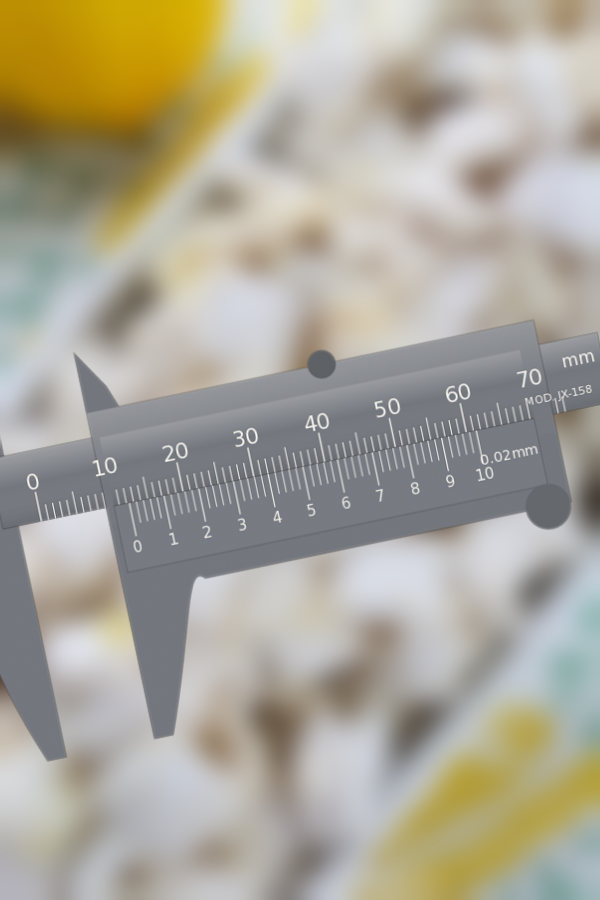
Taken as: mm 12.4
